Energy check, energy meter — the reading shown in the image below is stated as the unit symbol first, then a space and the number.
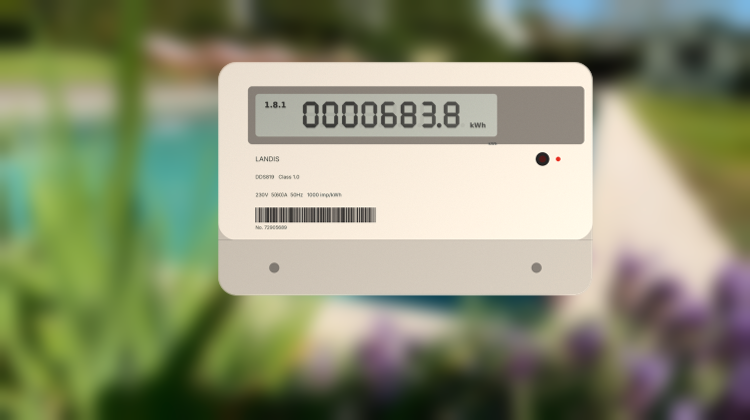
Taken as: kWh 683.8
